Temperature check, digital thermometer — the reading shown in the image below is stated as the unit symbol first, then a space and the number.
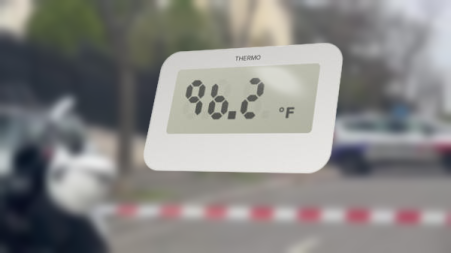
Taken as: °F 96.2
